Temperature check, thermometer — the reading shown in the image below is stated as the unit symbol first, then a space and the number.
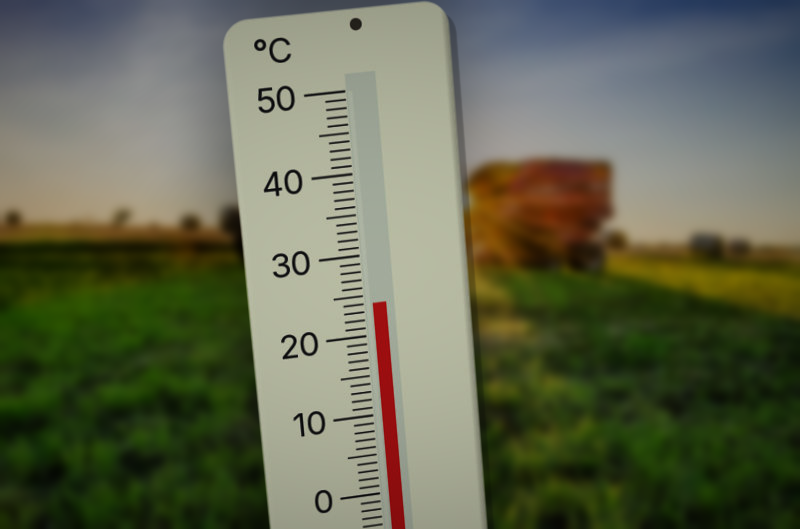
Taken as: °C 24
